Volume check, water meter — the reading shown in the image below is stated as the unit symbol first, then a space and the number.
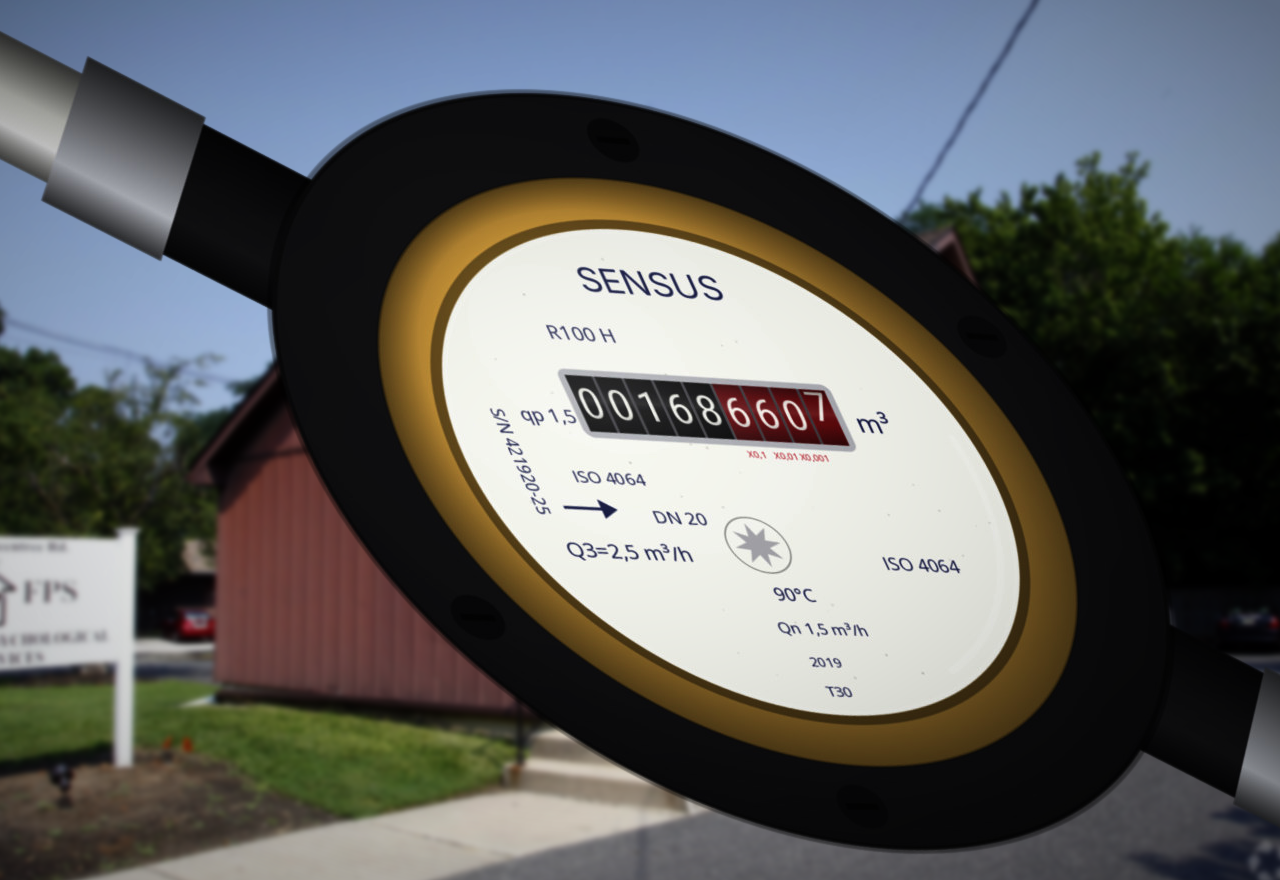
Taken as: m³ 168.6607
